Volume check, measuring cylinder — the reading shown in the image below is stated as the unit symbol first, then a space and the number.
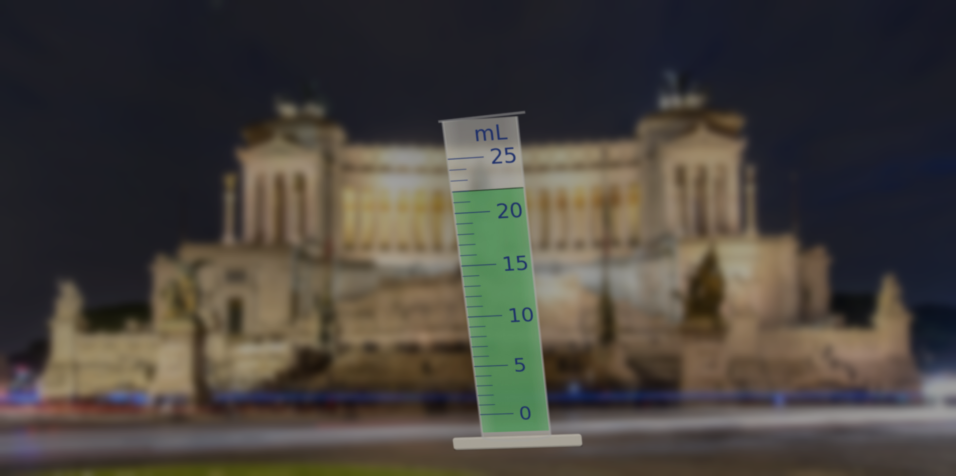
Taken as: mL 22
